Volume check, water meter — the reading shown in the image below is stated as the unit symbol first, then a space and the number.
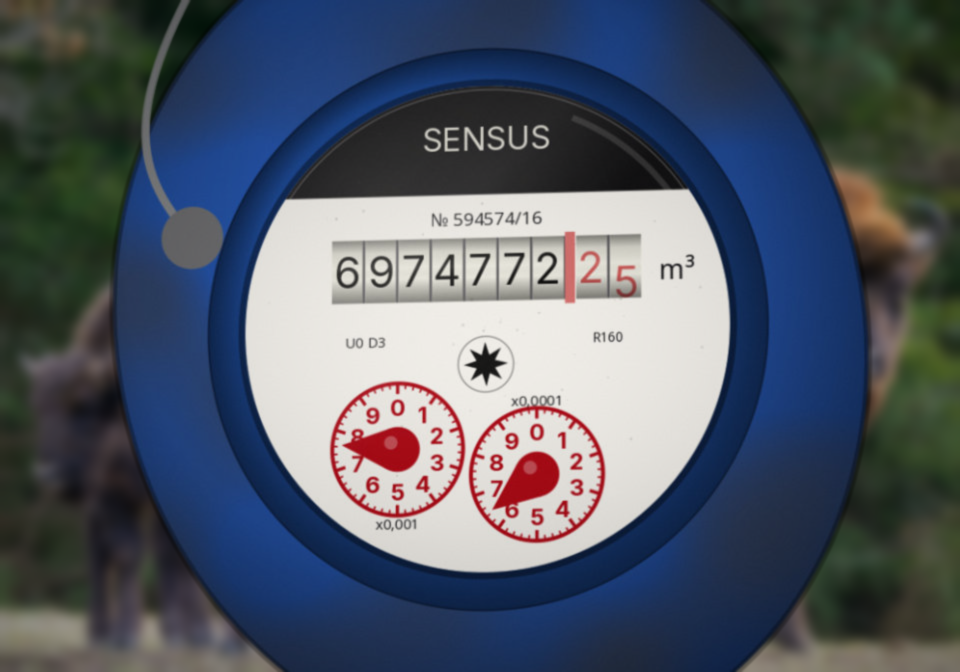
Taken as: m³ 6974772.2476
